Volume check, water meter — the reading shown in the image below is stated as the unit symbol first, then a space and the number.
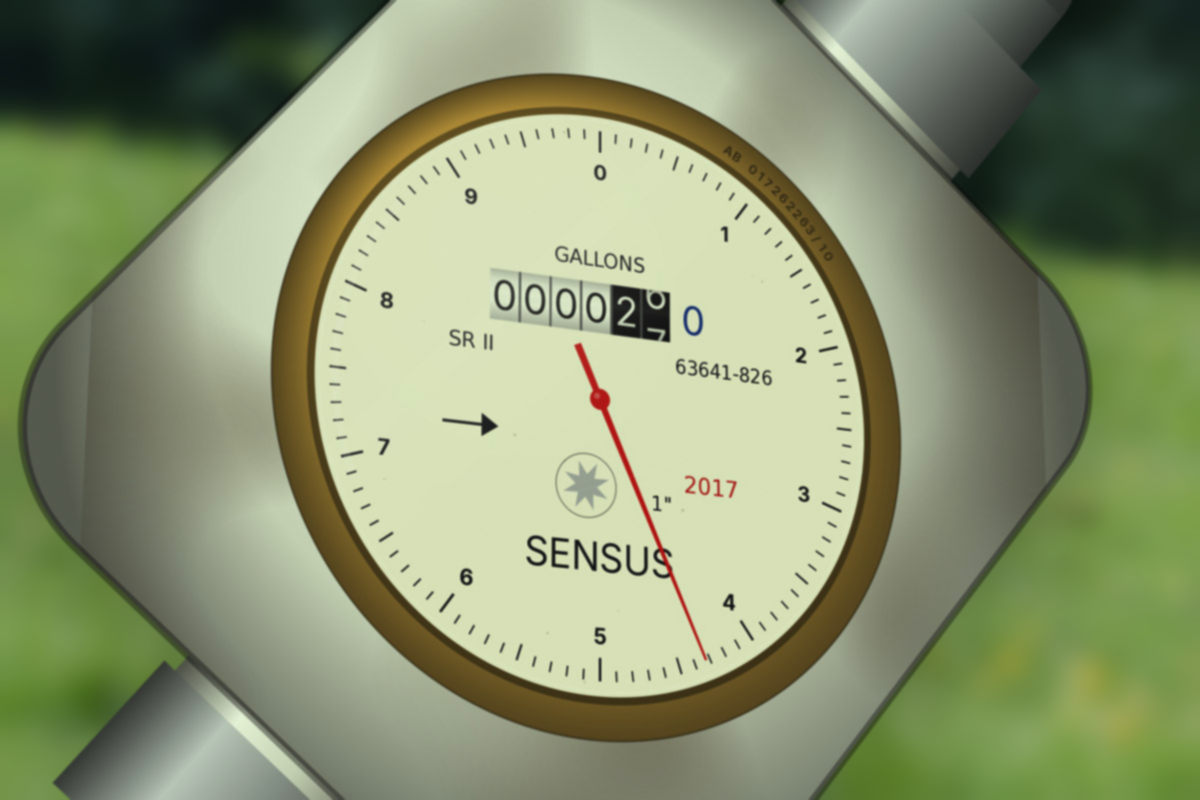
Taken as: gal 264.3
